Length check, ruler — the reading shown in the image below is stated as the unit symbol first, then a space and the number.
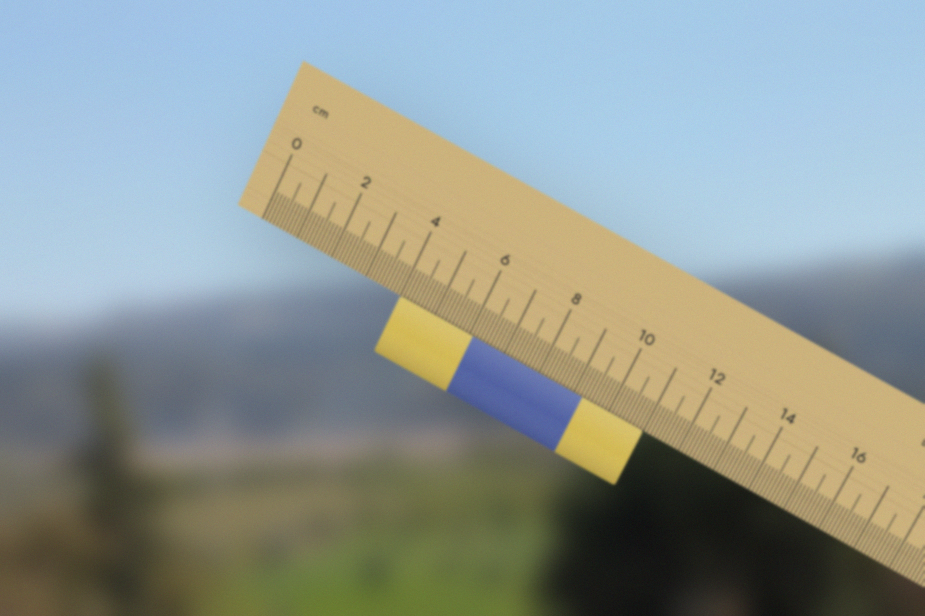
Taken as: cm 7
